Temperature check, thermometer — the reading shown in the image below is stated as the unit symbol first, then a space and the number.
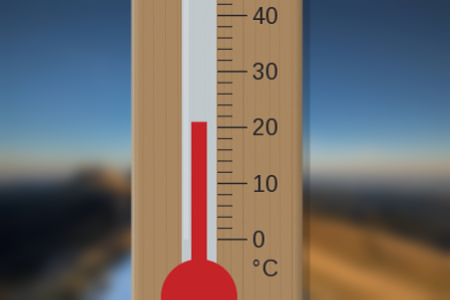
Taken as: °C 21
